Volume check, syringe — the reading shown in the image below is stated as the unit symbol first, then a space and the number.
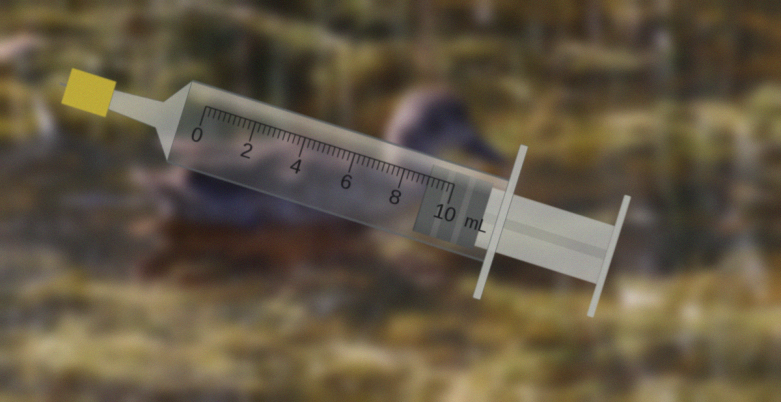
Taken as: mL 9
